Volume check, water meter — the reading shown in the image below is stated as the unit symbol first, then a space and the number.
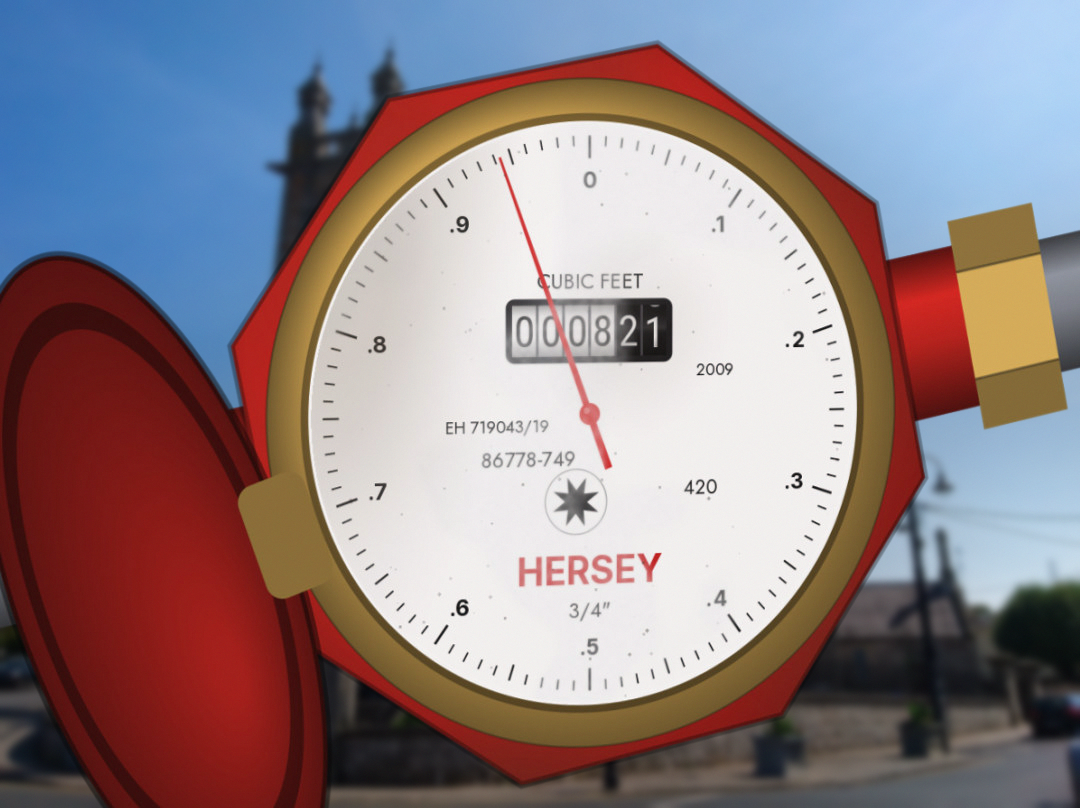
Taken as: ft³ 820.94
